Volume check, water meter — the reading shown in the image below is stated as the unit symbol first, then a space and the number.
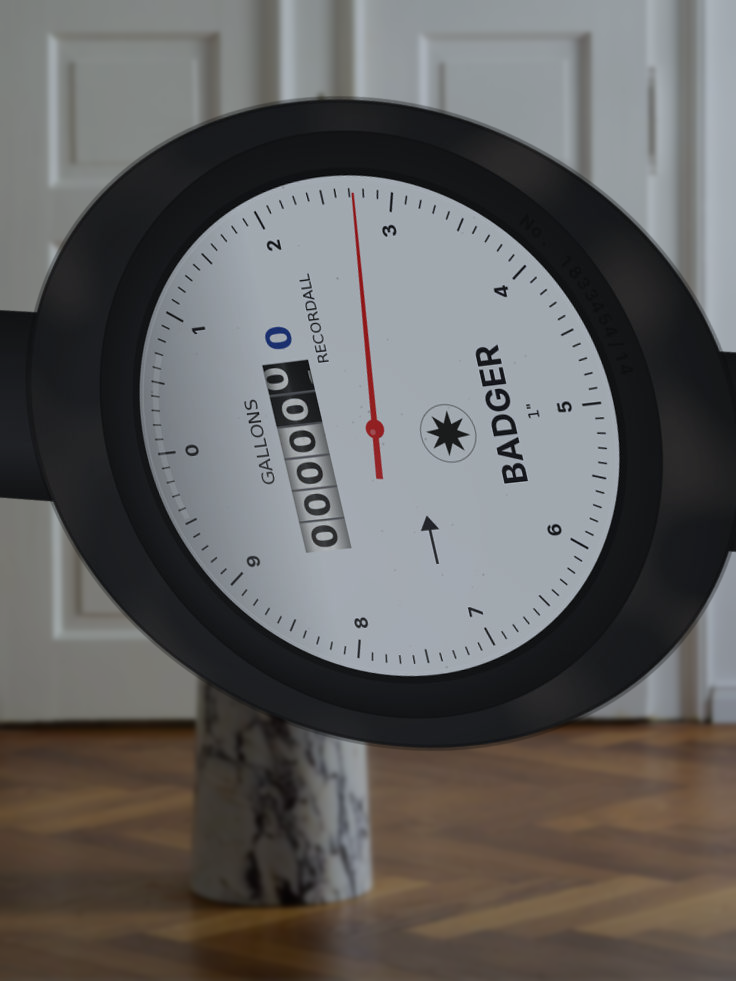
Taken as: gal 2.7
